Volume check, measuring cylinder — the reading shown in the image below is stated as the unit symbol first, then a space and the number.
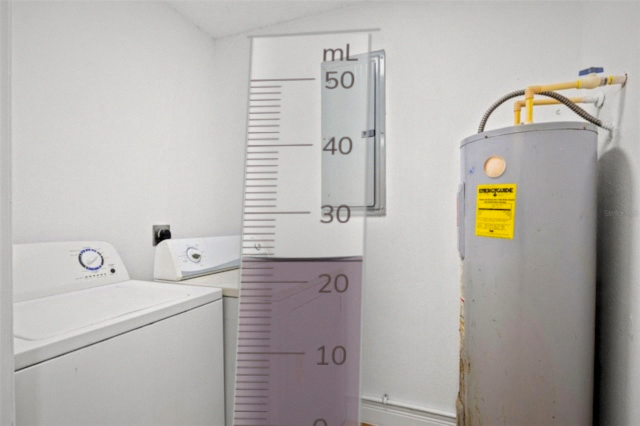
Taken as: mL 23
